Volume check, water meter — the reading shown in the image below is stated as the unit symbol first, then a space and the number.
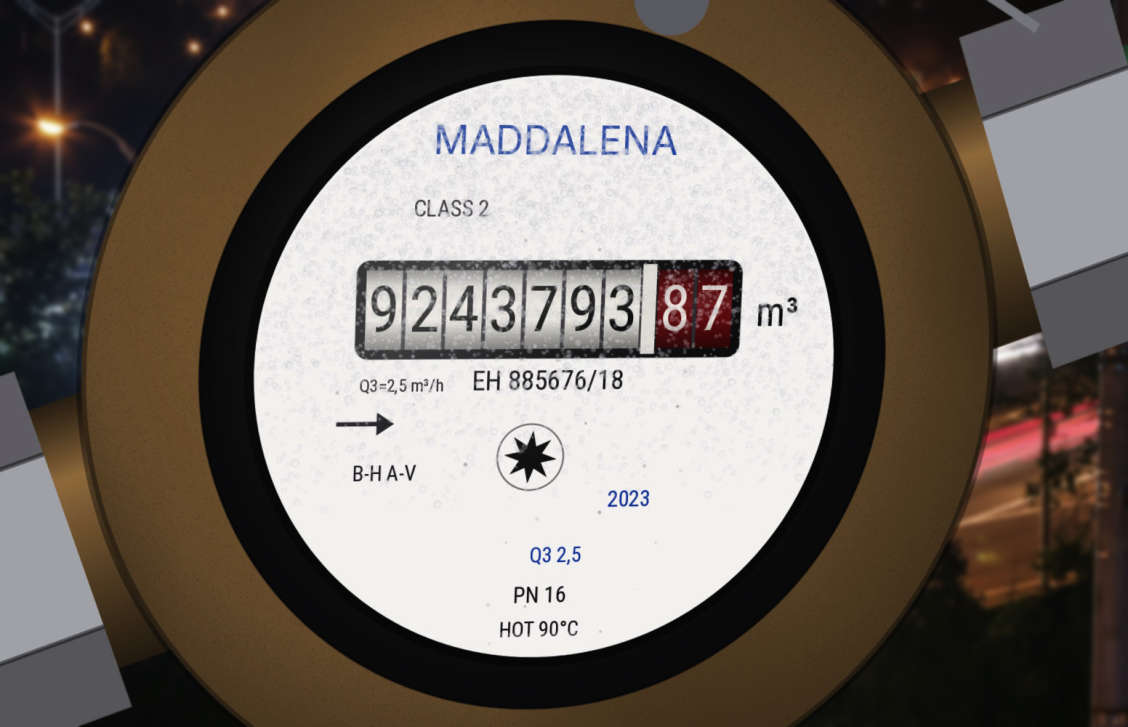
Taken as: m³ 9243793.87
